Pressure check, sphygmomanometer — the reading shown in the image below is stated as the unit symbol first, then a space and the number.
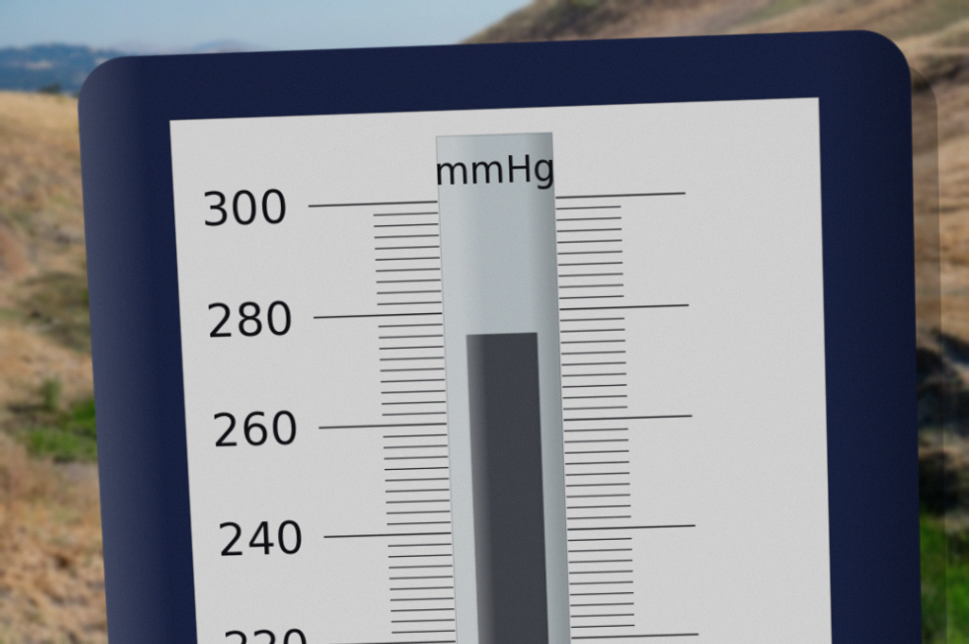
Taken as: mmHg 276
